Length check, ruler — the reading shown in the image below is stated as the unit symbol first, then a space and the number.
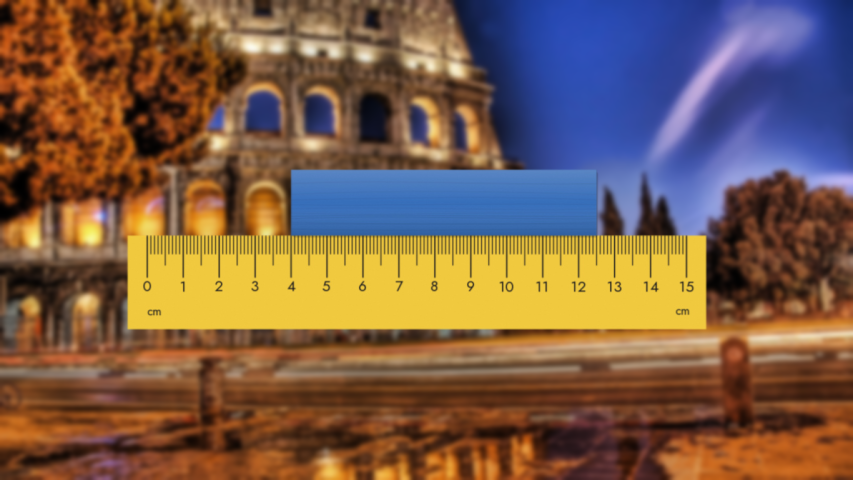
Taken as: cm 8.5
